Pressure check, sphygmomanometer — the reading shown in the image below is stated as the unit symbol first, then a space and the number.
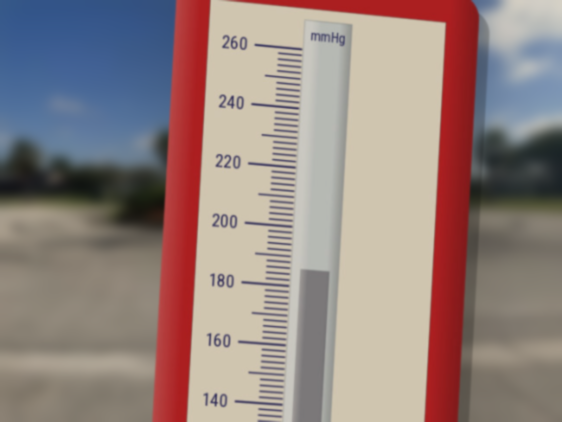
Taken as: mmHg 186
